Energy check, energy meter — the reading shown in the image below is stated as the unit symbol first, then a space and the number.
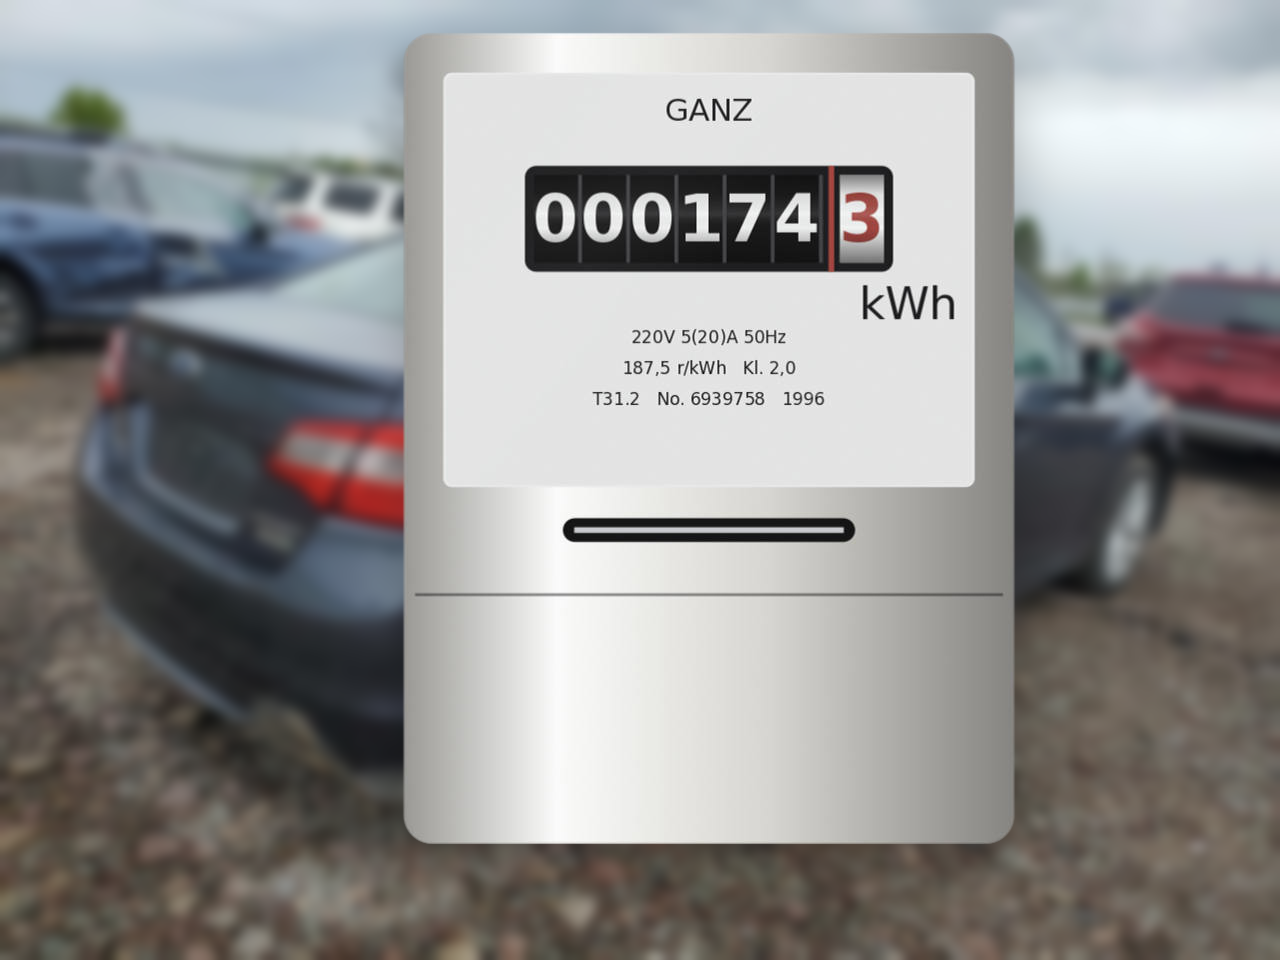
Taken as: kWh 174.3
